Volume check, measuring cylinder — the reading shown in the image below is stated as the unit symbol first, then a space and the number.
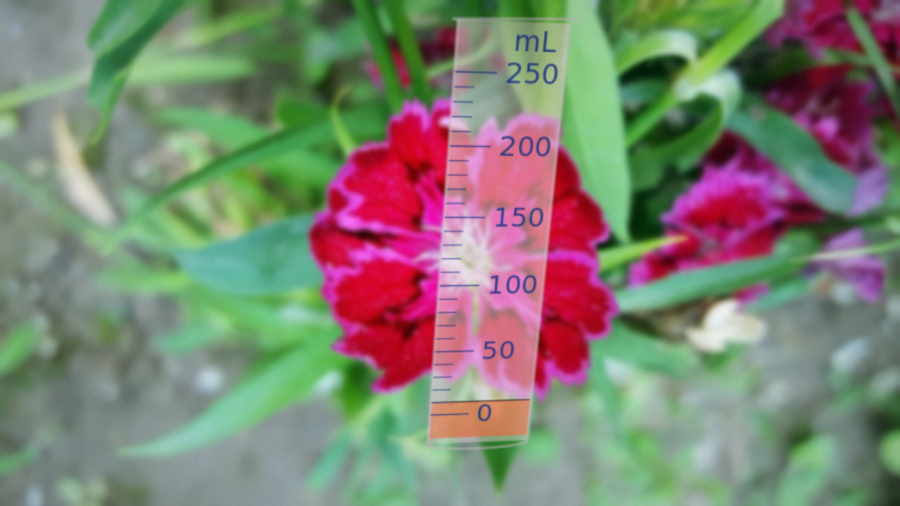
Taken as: mL 10
